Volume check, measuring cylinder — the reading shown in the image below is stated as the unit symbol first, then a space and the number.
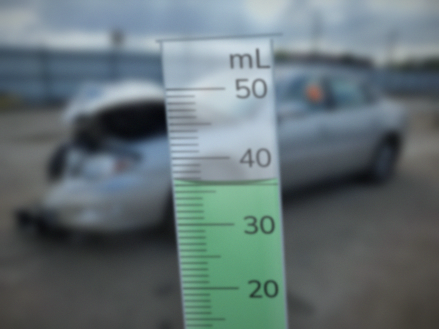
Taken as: mL 36
